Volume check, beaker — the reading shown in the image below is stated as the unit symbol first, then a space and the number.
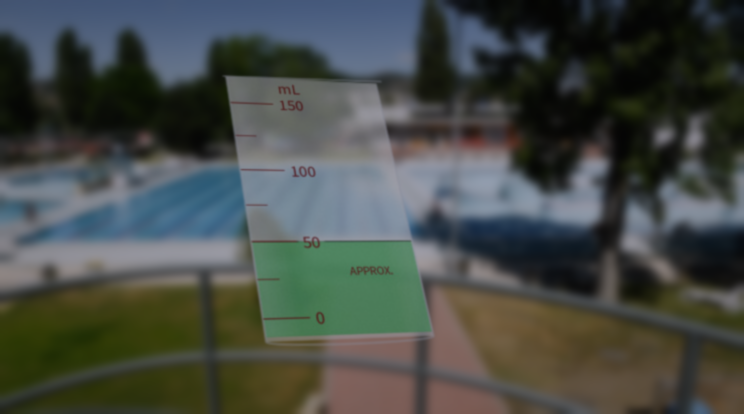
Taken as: mL 50
